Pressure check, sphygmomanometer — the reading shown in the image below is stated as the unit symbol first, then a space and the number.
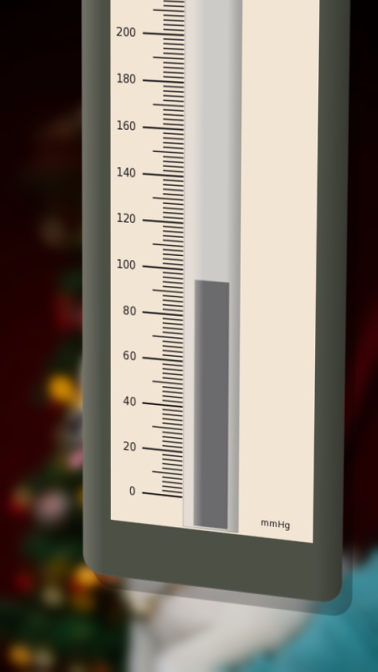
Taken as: mmHg 96
